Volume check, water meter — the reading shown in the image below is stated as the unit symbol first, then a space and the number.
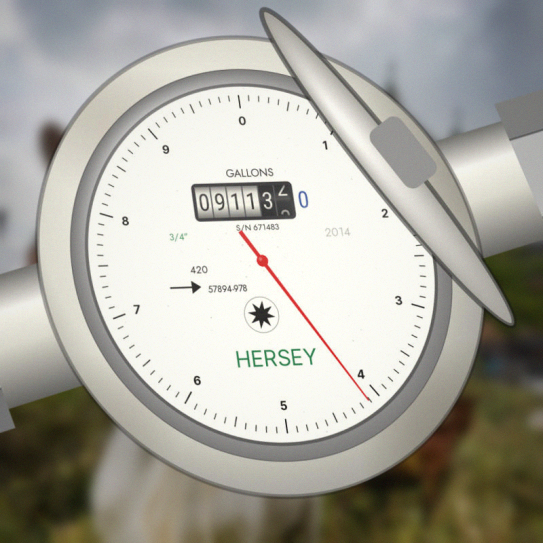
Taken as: gal 911324.1
